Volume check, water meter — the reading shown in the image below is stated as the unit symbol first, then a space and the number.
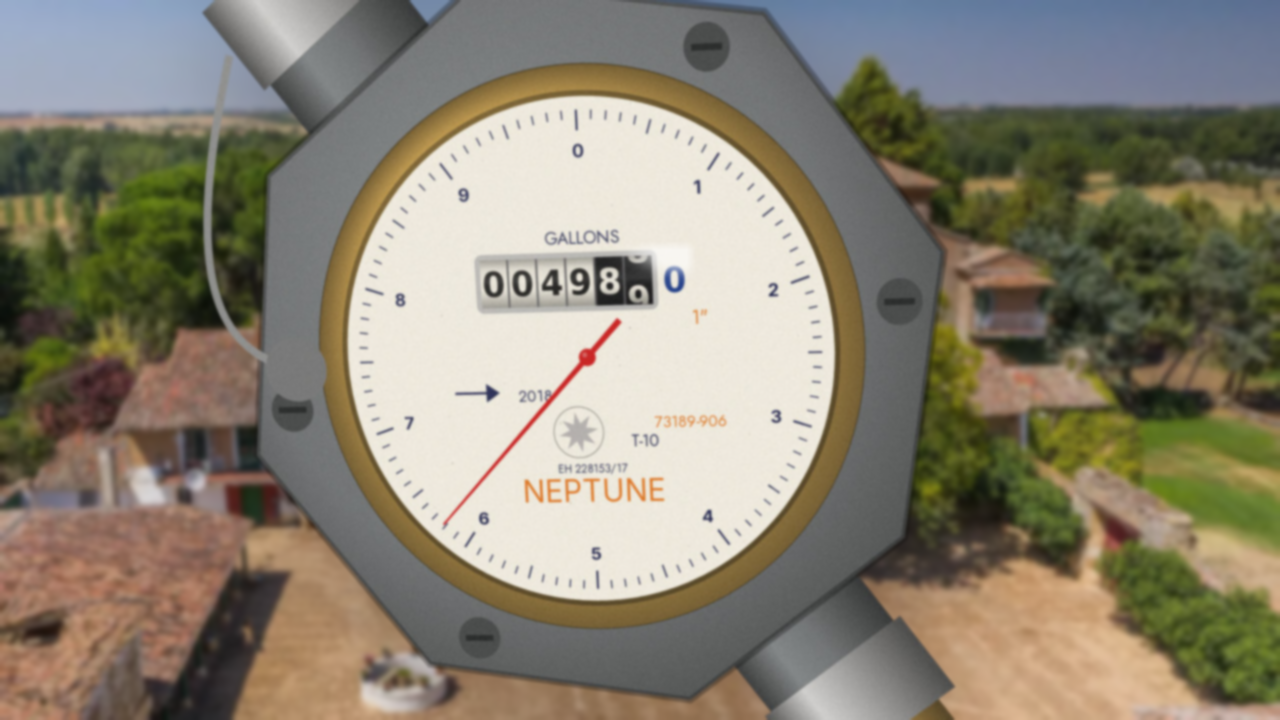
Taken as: gal 49886.2
